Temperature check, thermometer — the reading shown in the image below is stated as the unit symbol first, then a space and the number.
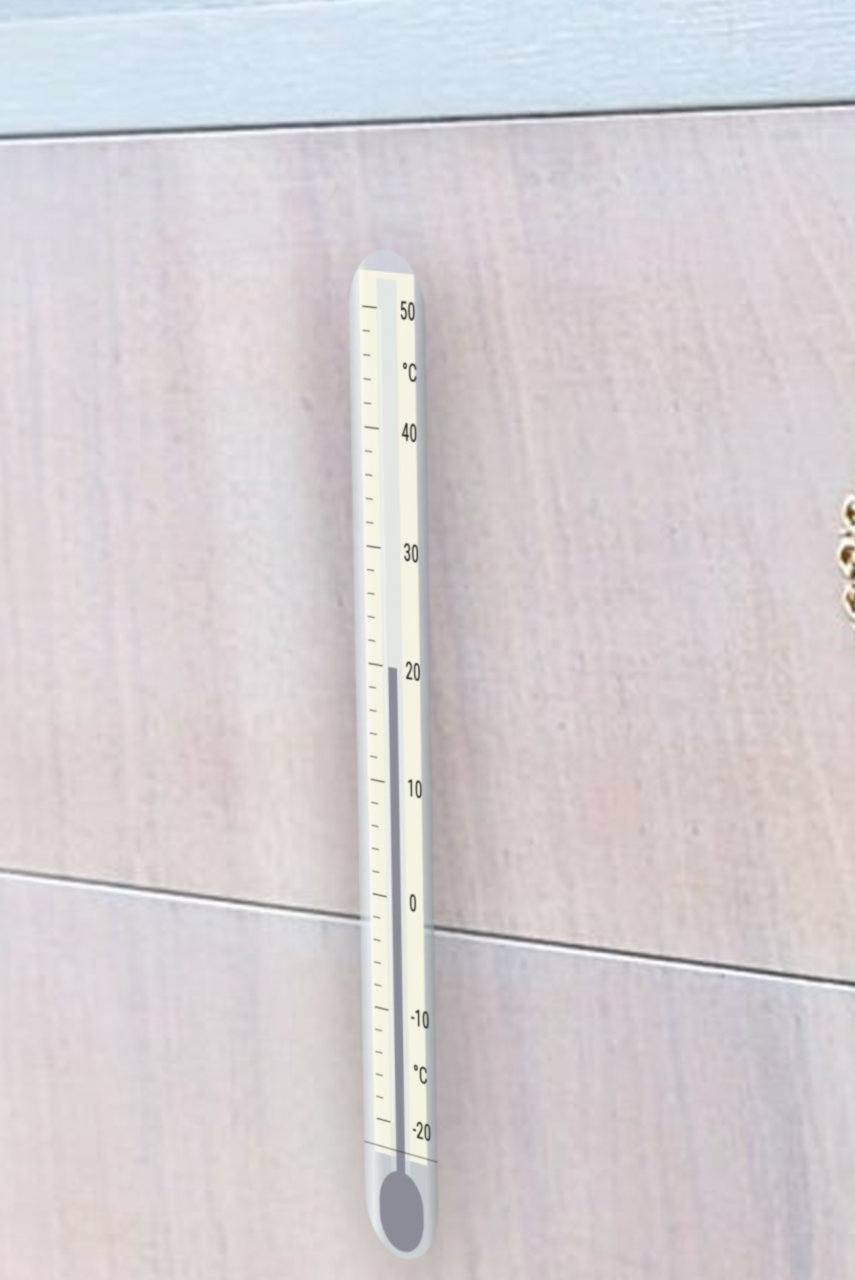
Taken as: °C 20
